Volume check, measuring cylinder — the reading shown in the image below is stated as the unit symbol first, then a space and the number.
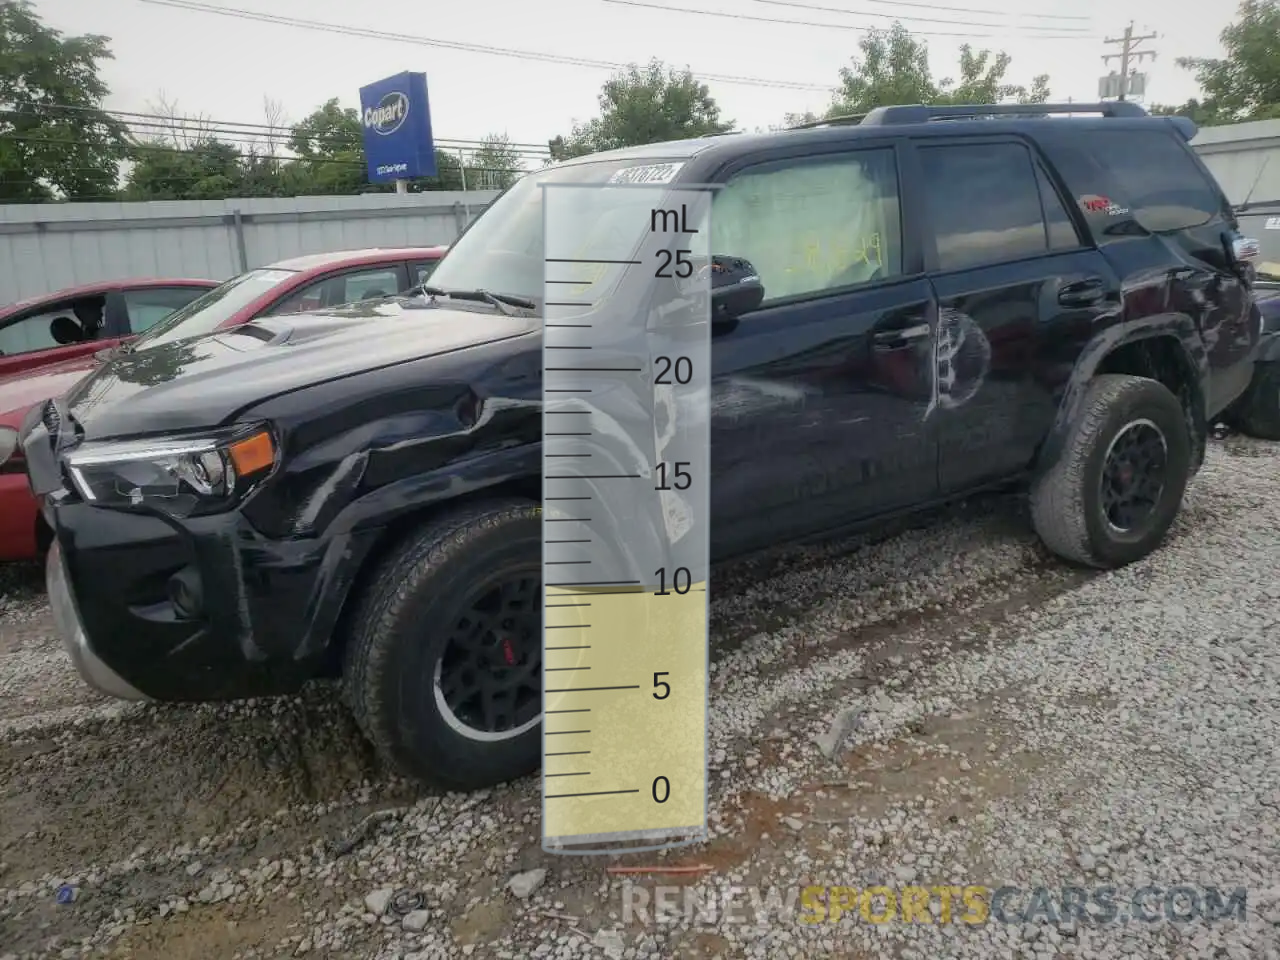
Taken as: mL 9.5
